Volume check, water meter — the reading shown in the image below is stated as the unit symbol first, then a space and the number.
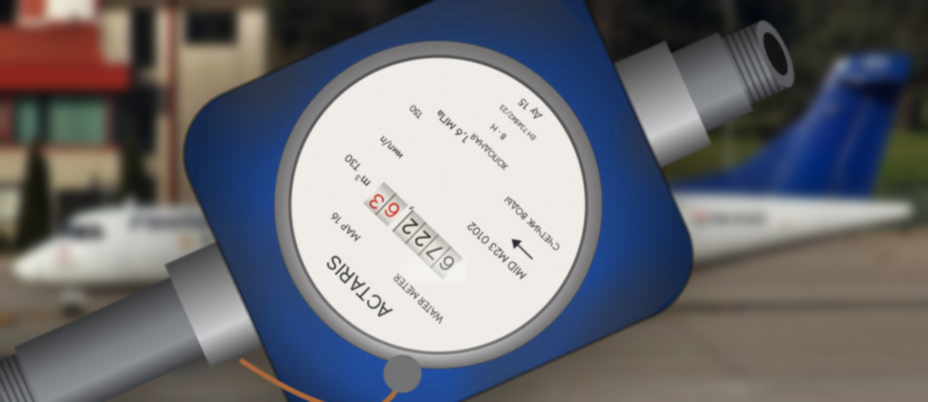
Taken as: m³ 6722.63
